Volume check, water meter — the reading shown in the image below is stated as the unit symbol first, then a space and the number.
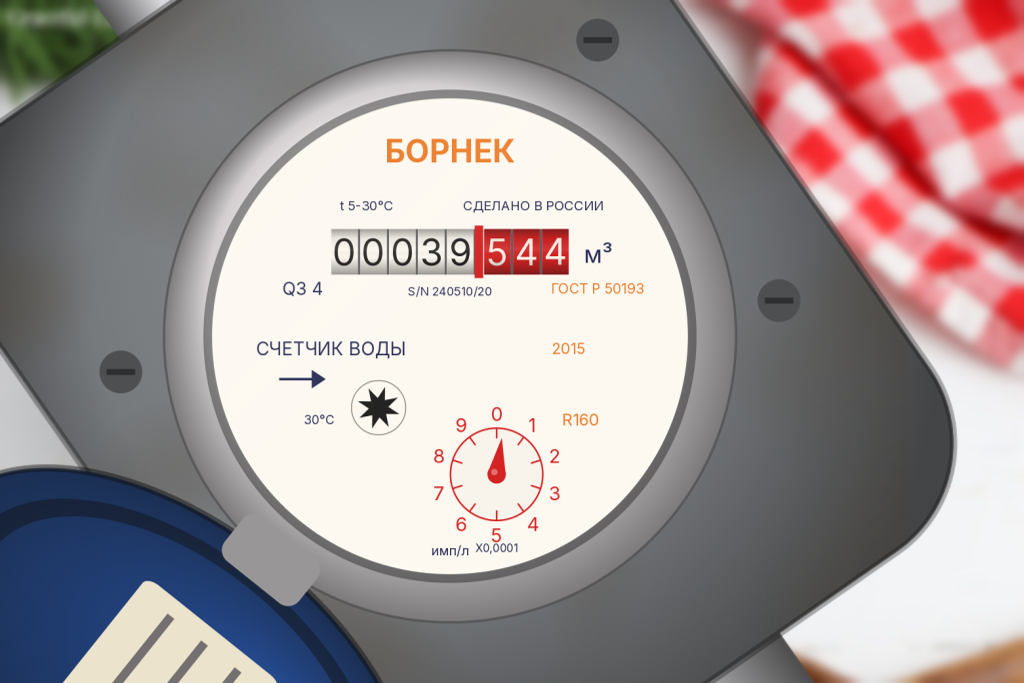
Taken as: m³ 39.5440
